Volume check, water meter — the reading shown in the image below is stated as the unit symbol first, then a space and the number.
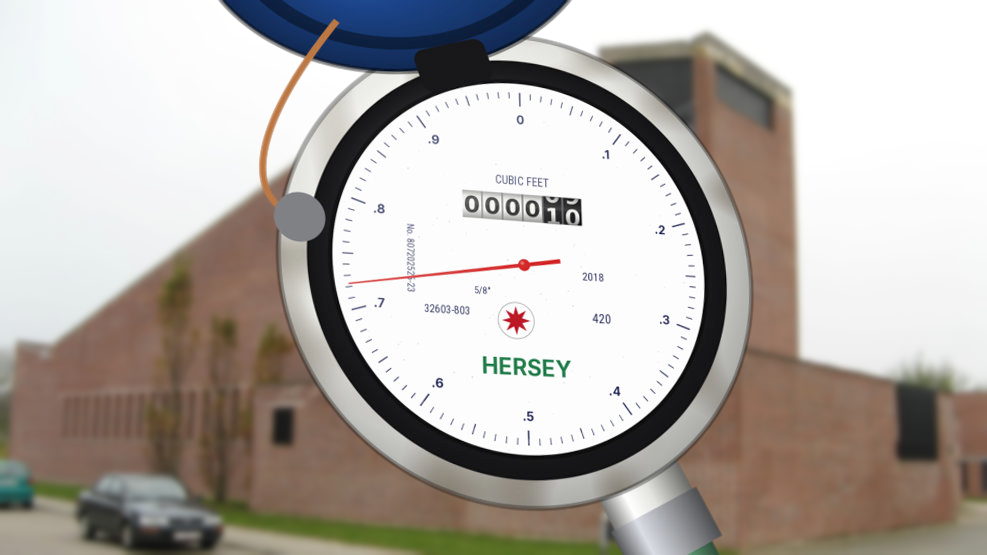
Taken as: ft³ 9.72
